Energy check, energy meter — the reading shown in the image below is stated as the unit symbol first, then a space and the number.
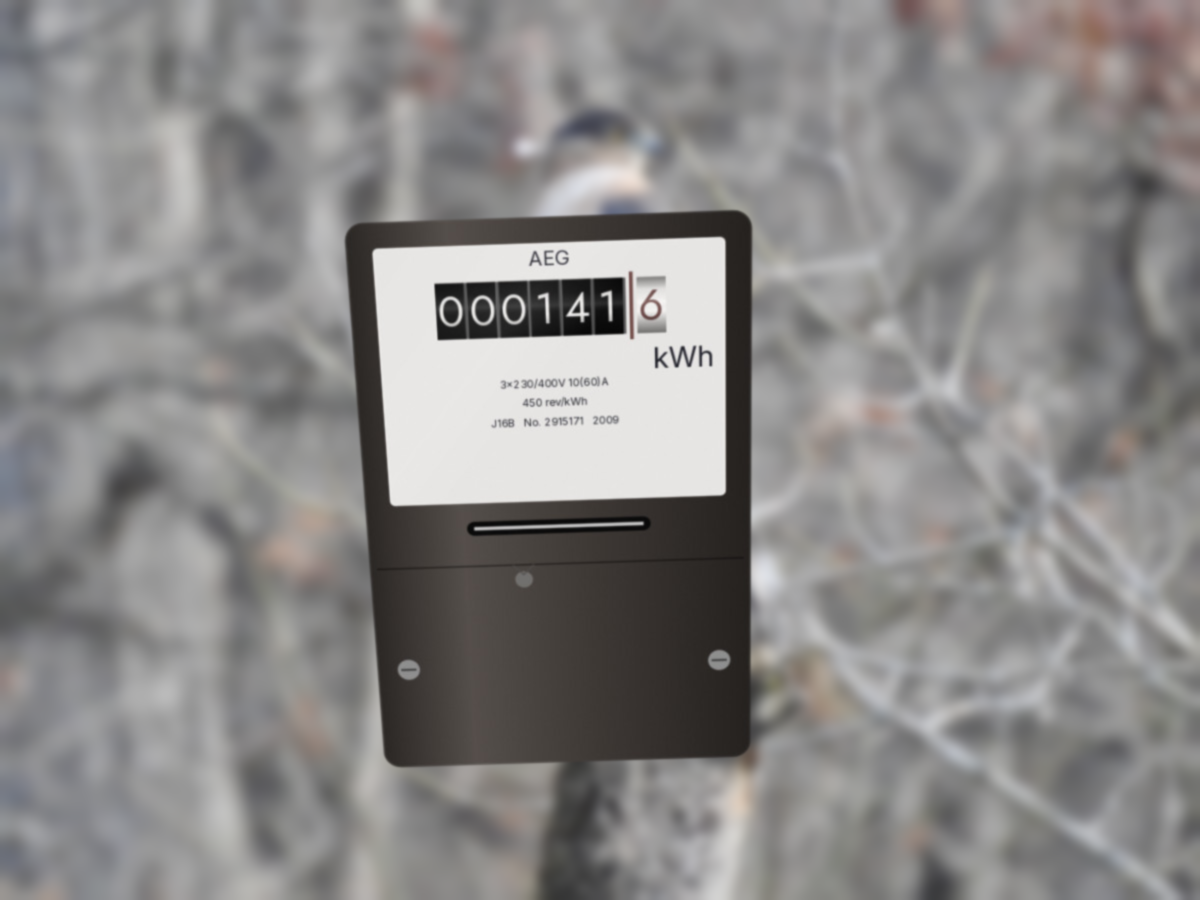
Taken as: kWh 141.6
